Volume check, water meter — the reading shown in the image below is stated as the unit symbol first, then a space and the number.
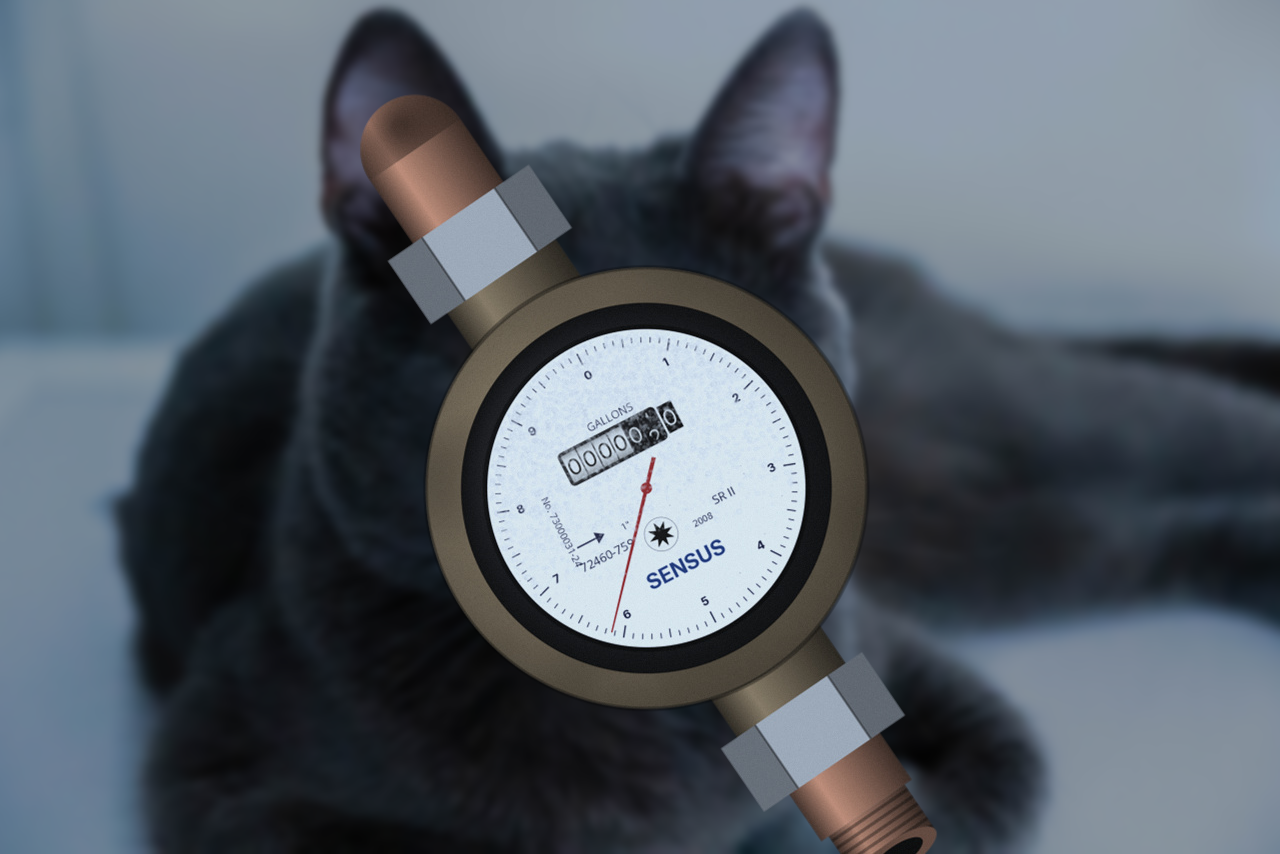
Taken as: gal 16.1
